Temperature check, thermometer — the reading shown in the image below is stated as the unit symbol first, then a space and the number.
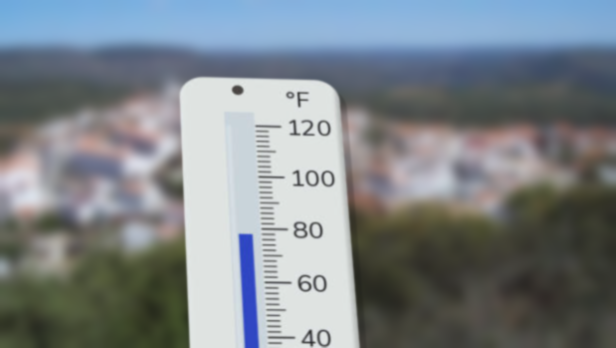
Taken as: °F 78
